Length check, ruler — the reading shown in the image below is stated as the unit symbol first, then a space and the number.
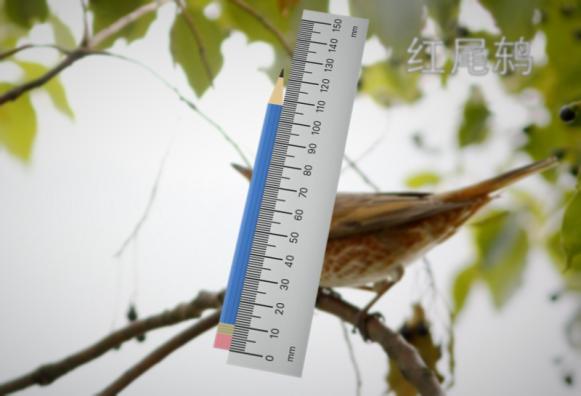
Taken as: mm 125
